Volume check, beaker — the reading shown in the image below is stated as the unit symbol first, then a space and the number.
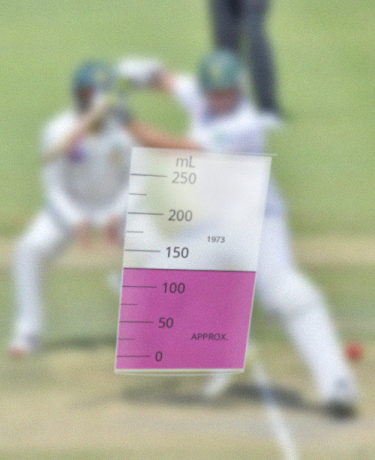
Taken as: mL 125
